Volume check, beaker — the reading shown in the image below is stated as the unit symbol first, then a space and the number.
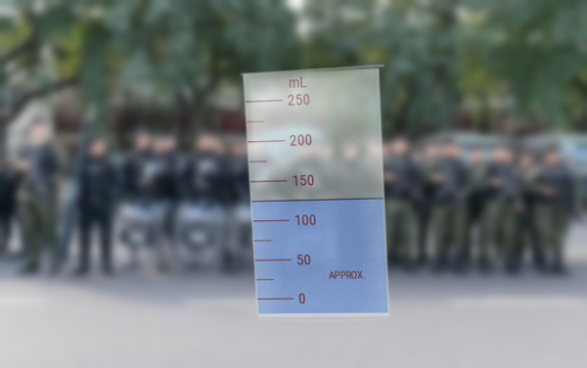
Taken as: mL 125
